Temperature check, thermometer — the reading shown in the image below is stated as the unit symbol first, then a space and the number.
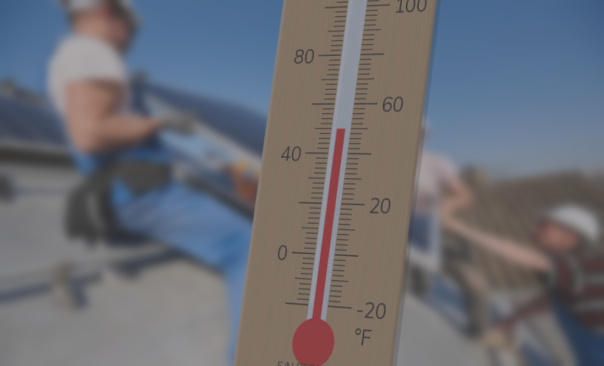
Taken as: °F 50
